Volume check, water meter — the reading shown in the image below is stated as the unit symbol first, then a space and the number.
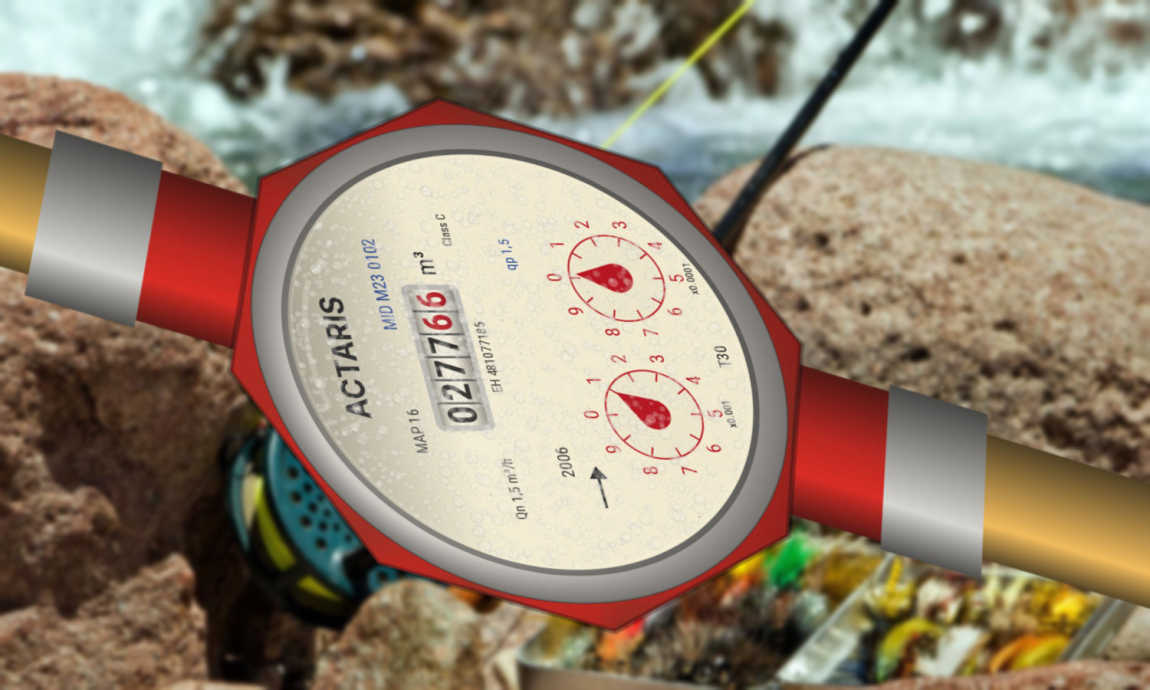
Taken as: m³ 277.6610
